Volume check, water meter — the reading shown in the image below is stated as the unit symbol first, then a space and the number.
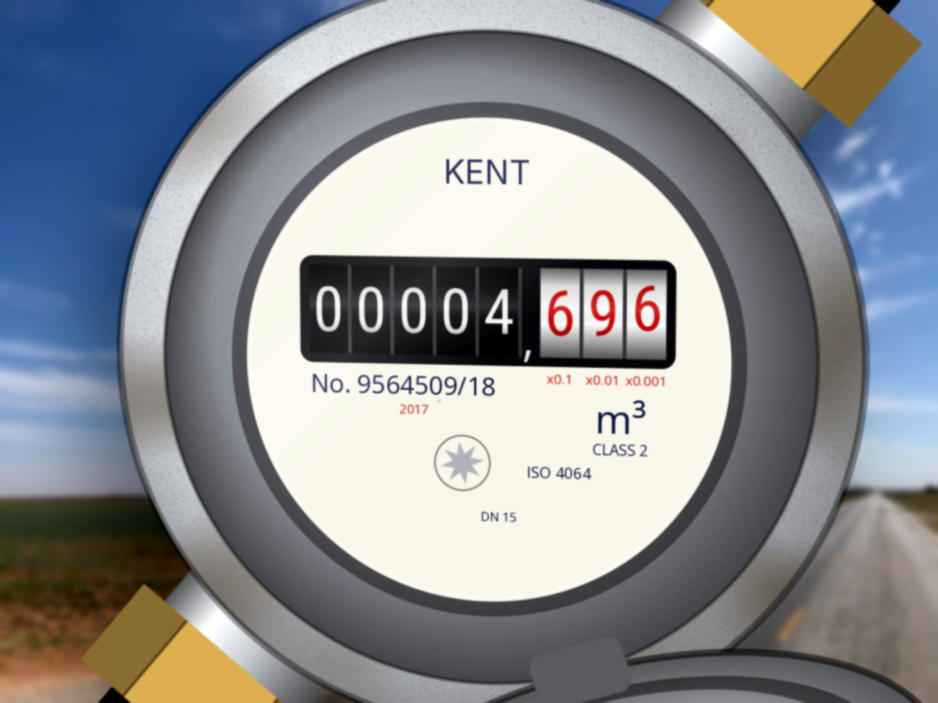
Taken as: m³ 4.696
